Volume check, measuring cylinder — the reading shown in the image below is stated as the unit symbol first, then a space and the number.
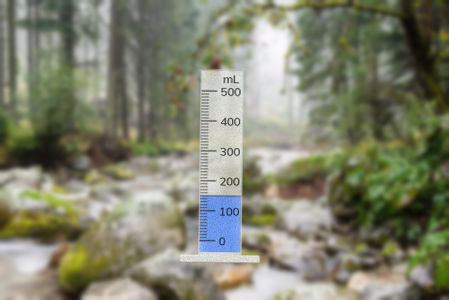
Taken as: mL 150
